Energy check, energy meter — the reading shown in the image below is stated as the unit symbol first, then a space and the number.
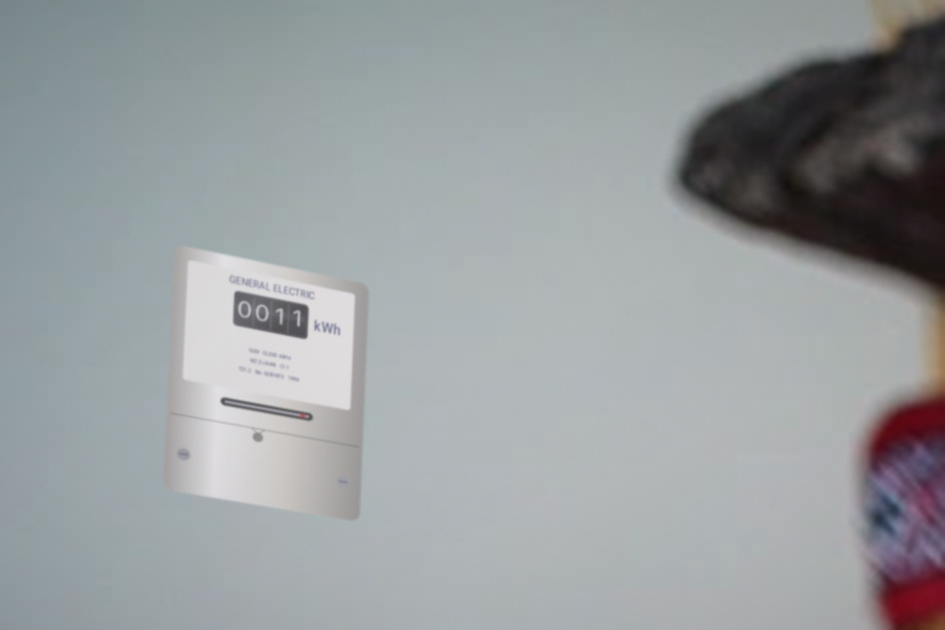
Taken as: kWh 11
